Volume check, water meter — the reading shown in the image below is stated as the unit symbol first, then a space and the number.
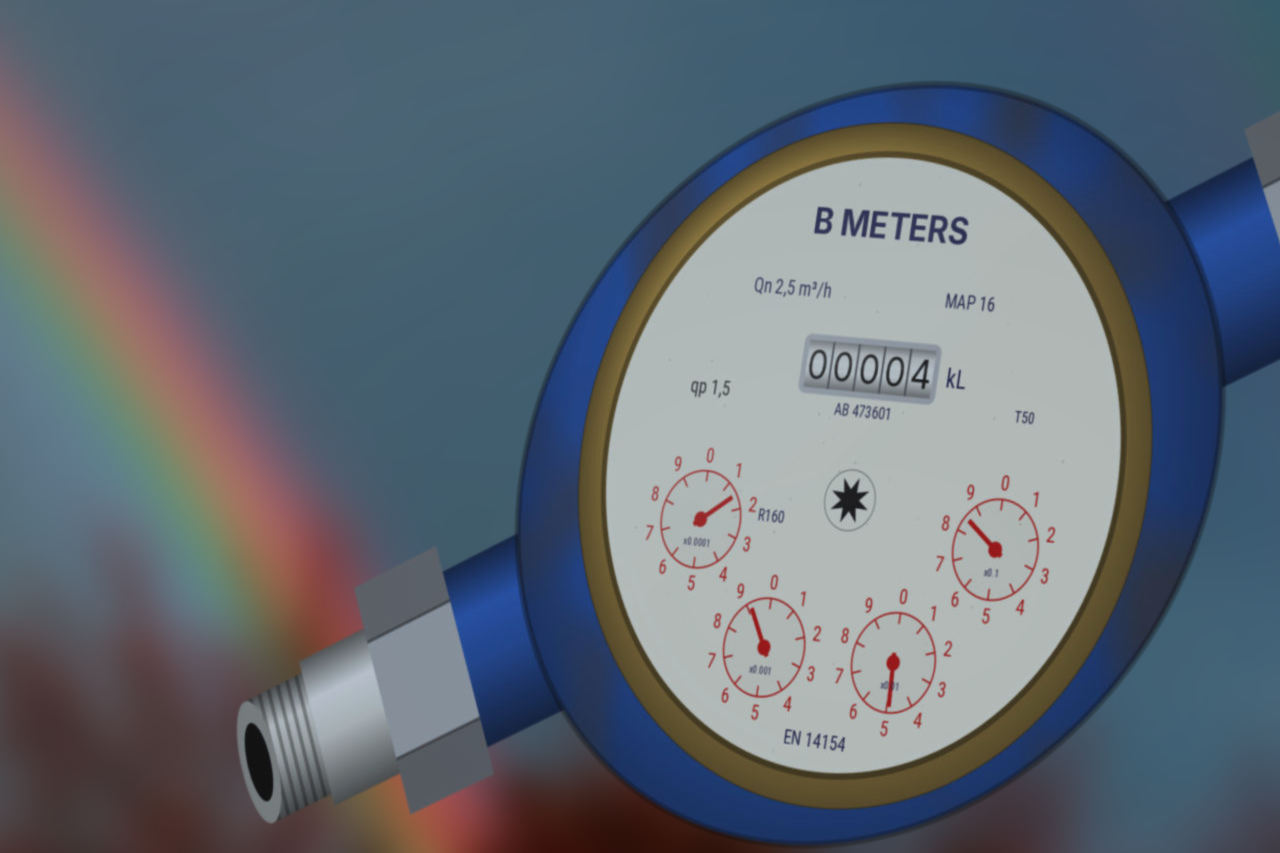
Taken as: kL 4.8491
